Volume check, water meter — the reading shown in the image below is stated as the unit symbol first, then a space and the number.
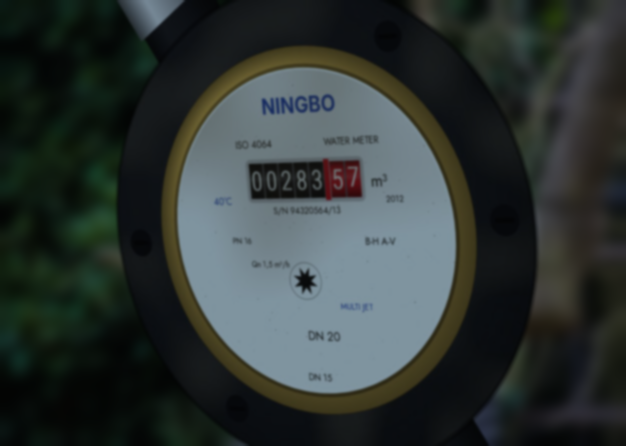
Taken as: m³ 283.57
